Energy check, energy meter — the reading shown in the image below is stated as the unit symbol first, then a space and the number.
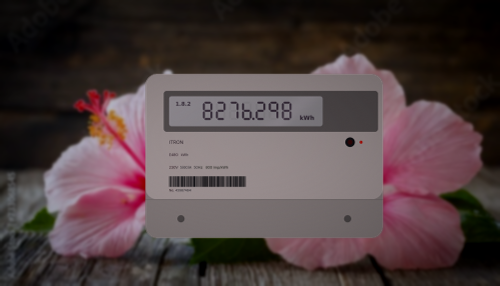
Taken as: kWh 8276.298
